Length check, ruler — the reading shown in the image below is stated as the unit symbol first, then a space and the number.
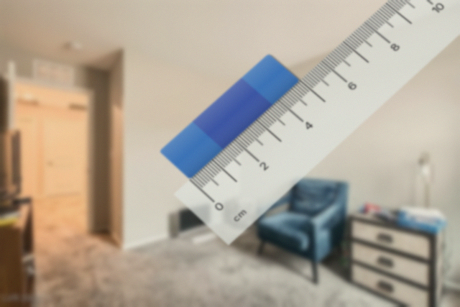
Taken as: cm 5
